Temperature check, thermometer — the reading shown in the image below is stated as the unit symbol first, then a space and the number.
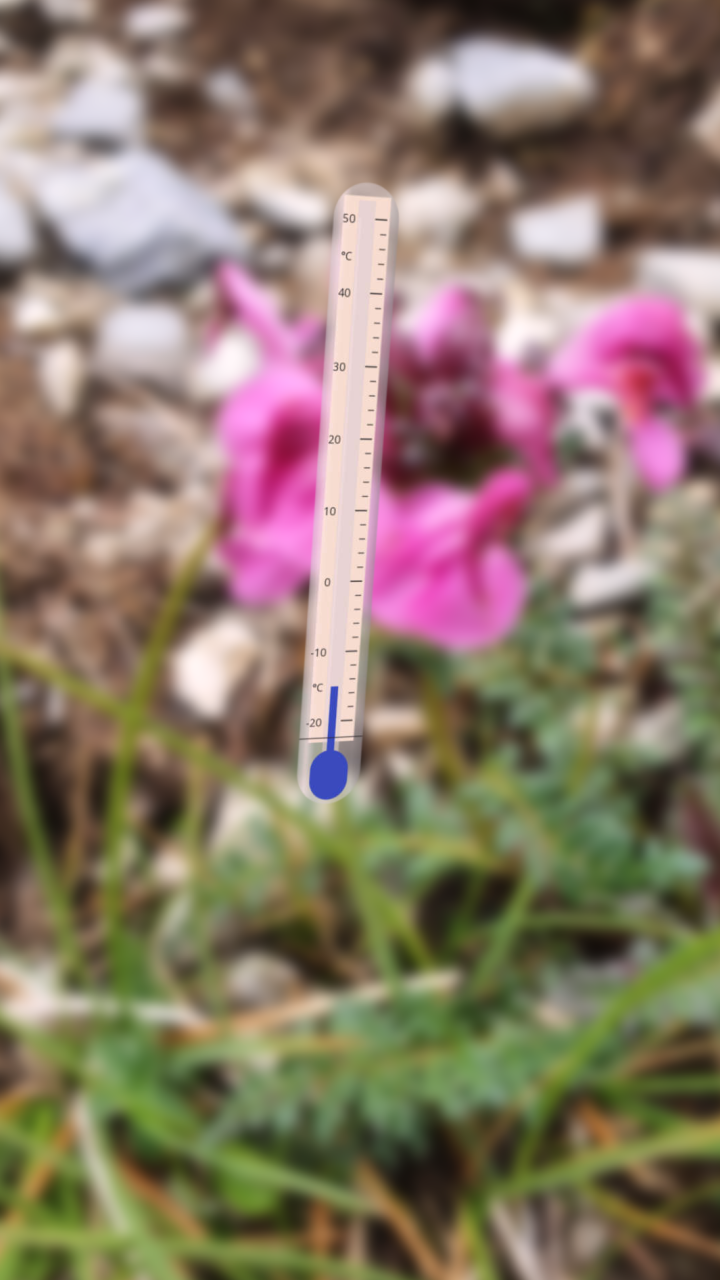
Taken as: °C -15
